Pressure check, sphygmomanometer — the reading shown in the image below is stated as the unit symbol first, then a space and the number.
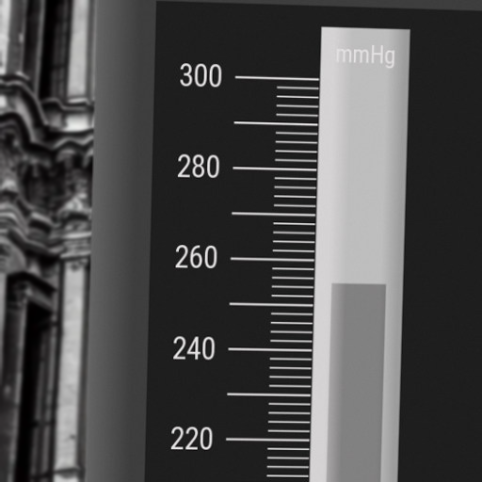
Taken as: mmHg 255
